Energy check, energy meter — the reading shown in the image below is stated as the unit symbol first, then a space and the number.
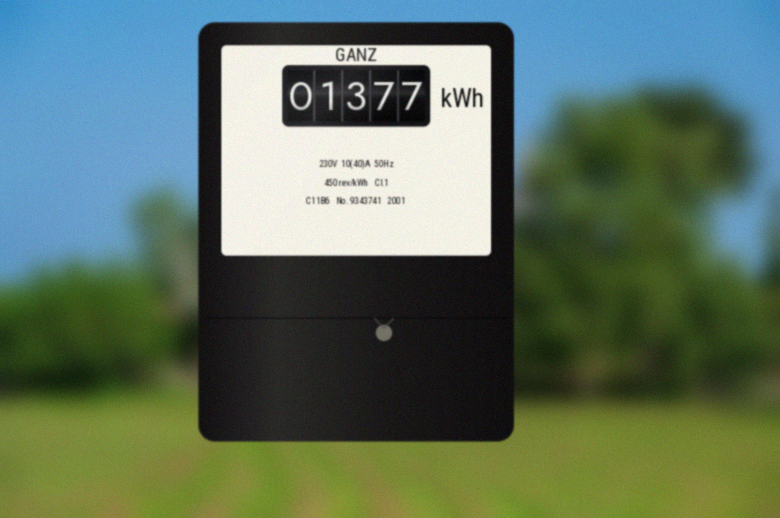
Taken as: kWh 1377
